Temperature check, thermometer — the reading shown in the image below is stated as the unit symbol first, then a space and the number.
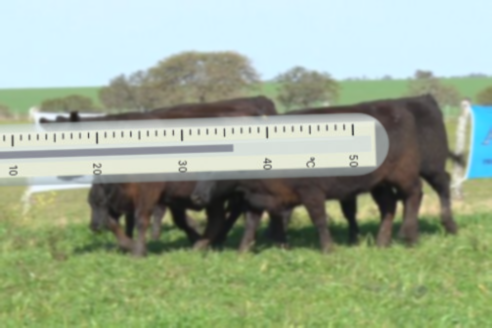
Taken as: °C 36
